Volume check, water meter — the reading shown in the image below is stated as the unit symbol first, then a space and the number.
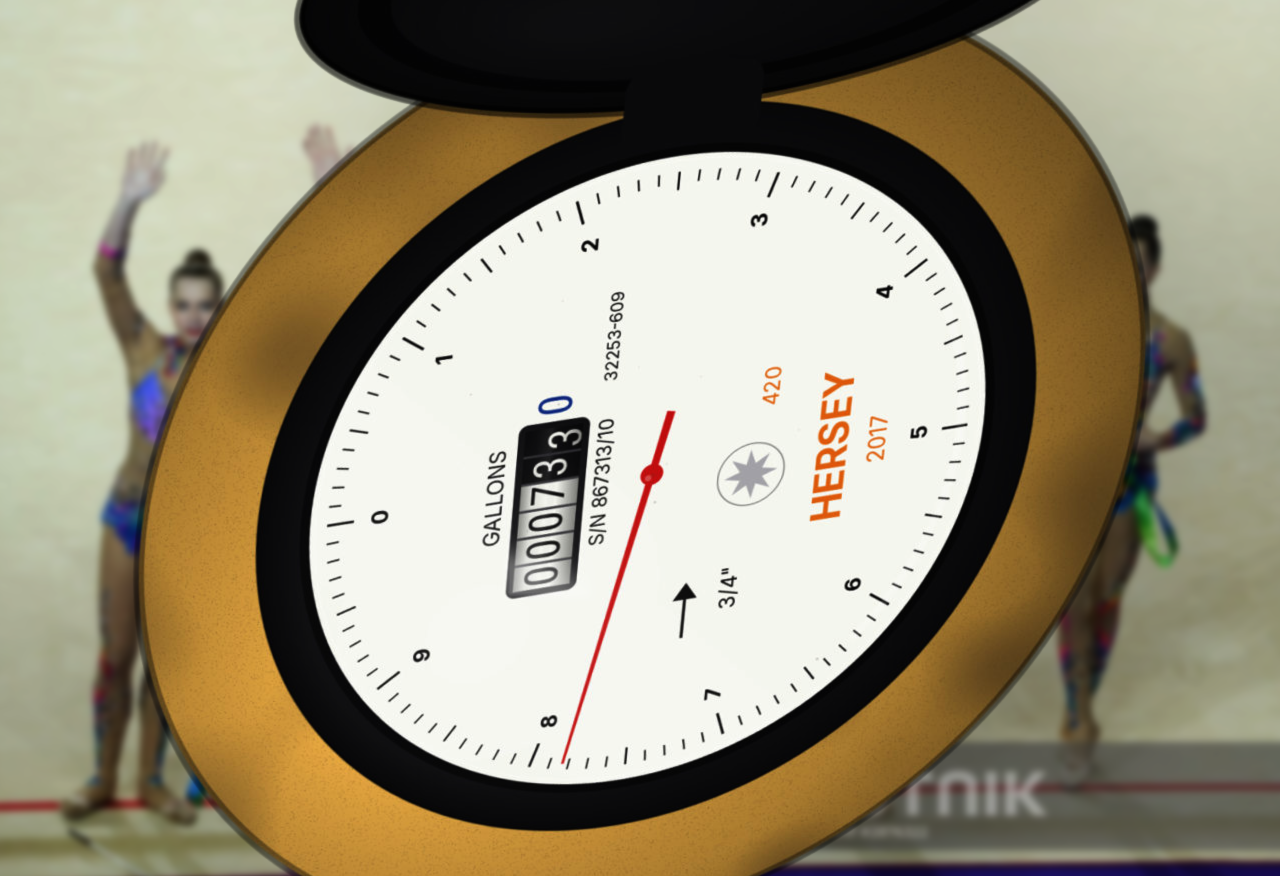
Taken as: gal 7327.8
